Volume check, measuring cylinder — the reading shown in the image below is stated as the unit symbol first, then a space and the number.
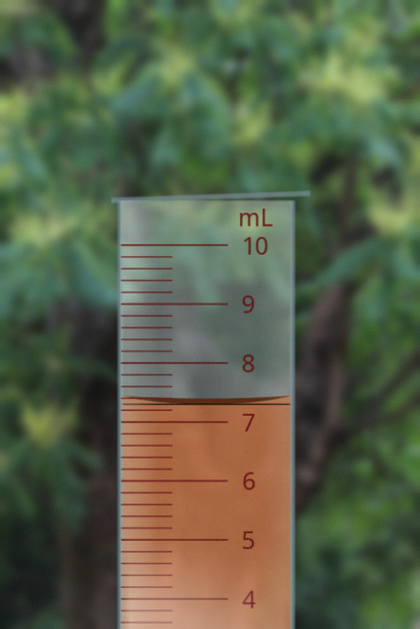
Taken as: mL 7.3
